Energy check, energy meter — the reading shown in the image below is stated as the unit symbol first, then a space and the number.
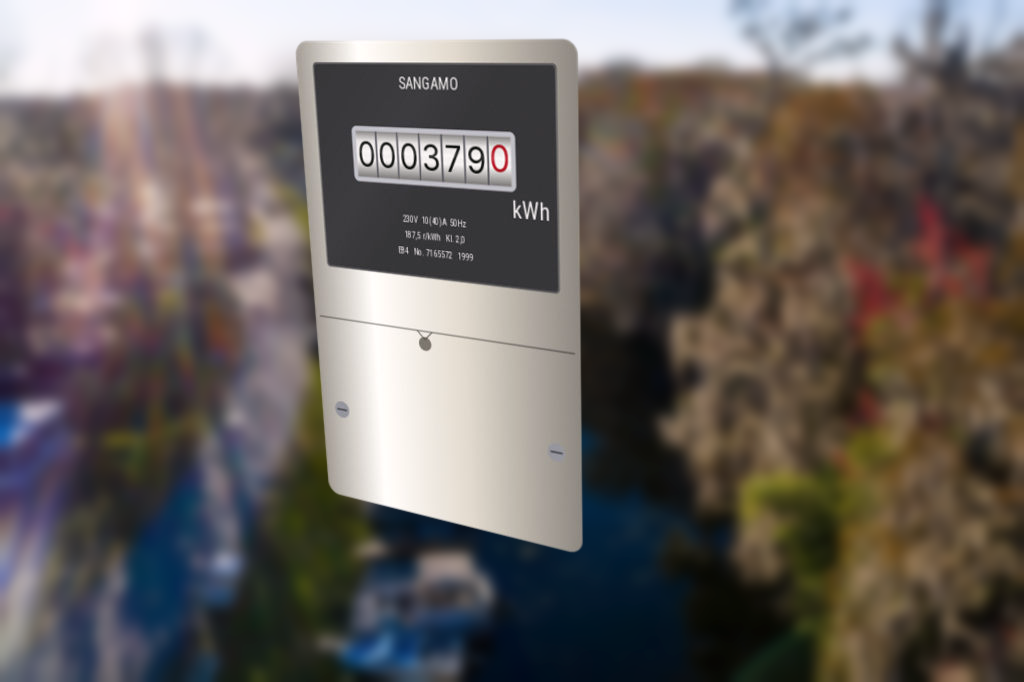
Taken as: kWh 379.0
